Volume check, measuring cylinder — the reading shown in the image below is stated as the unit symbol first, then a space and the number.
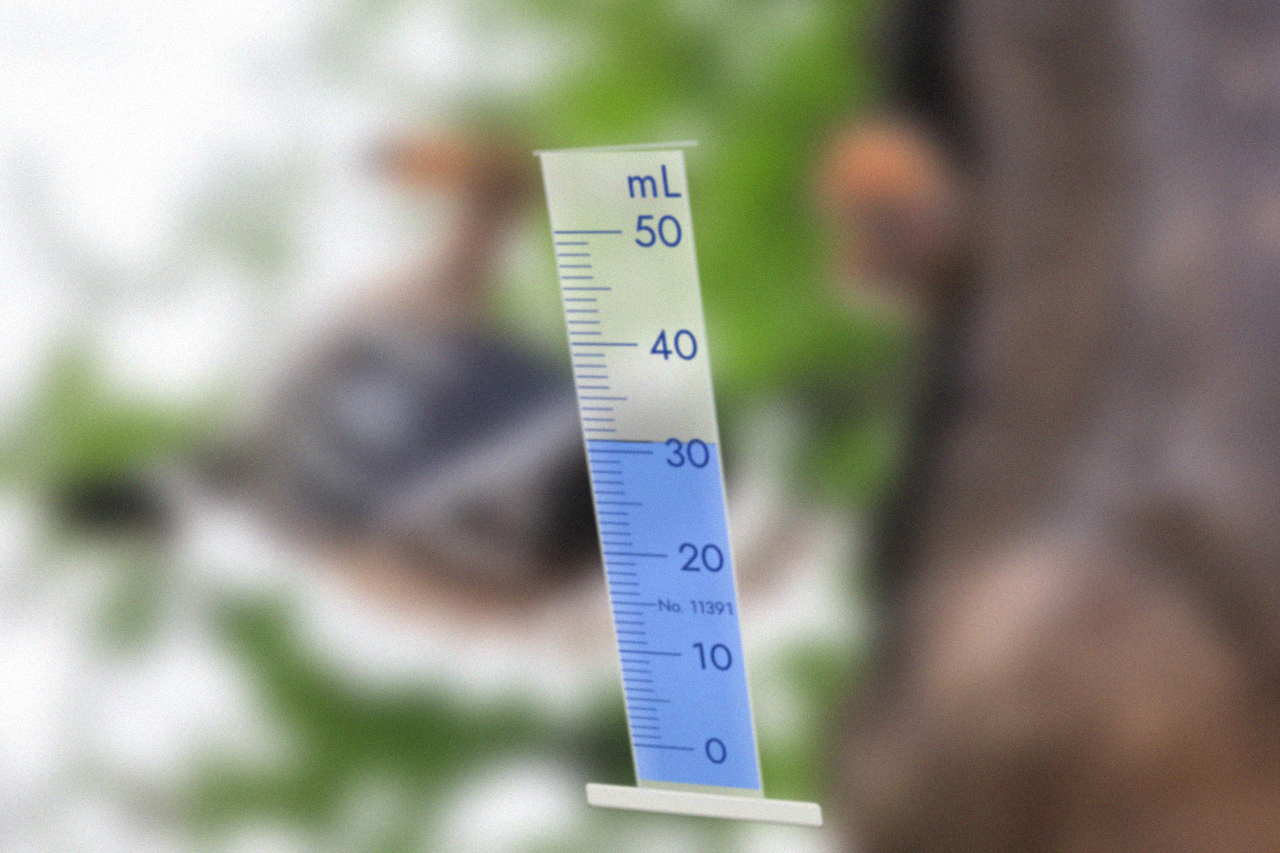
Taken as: mL 31
